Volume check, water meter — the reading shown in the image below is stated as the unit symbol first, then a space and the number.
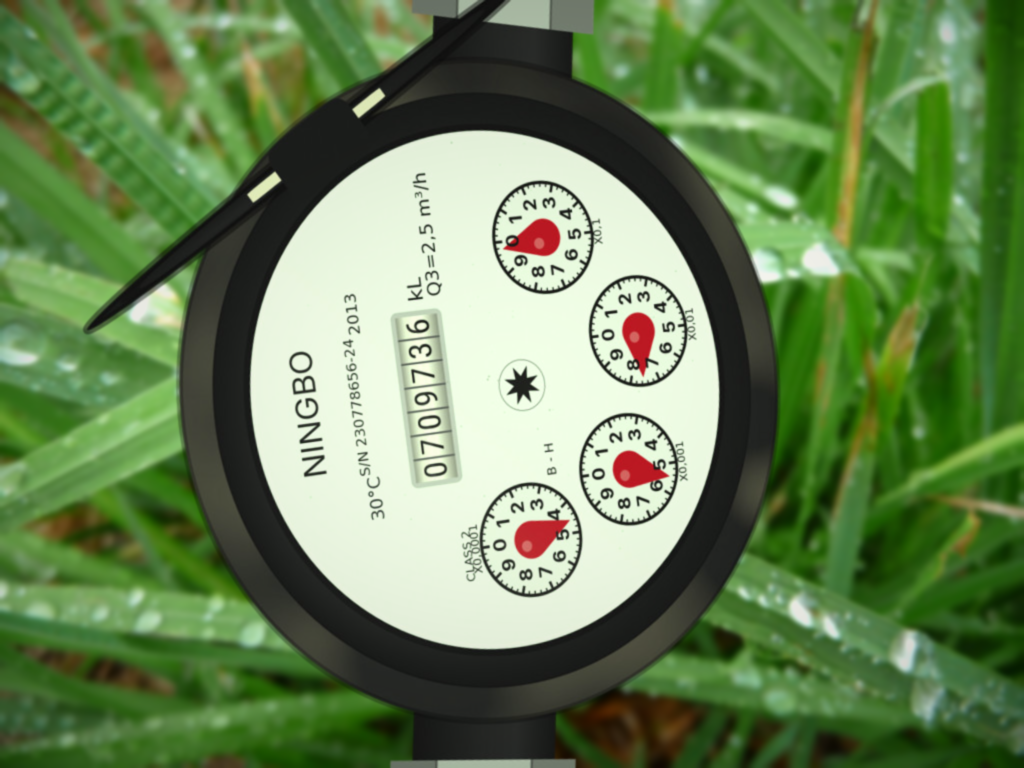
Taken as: kL 709735.9754
